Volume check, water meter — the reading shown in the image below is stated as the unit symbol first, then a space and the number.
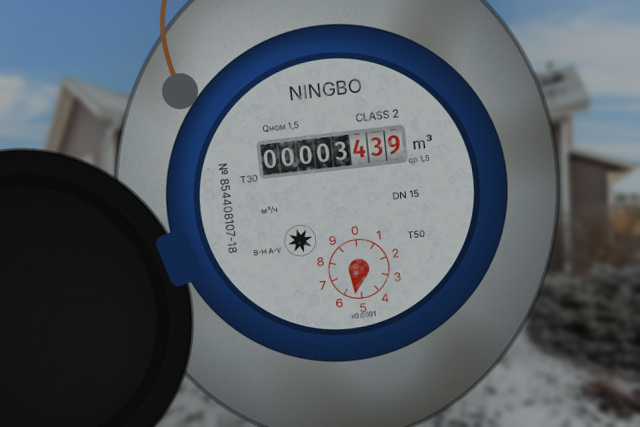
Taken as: m³ 3.4395
